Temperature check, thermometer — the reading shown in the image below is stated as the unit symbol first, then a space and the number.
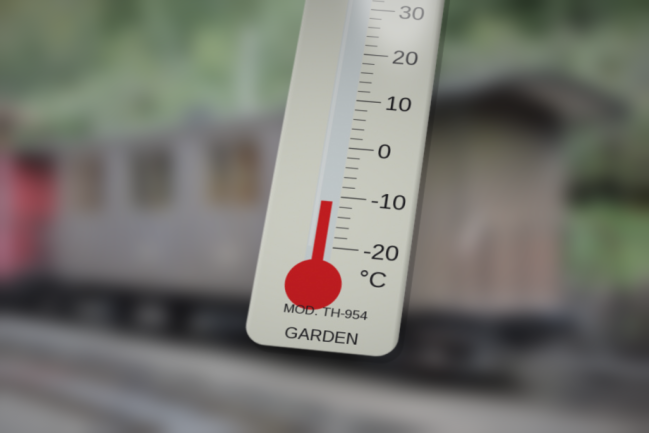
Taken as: °C -11
